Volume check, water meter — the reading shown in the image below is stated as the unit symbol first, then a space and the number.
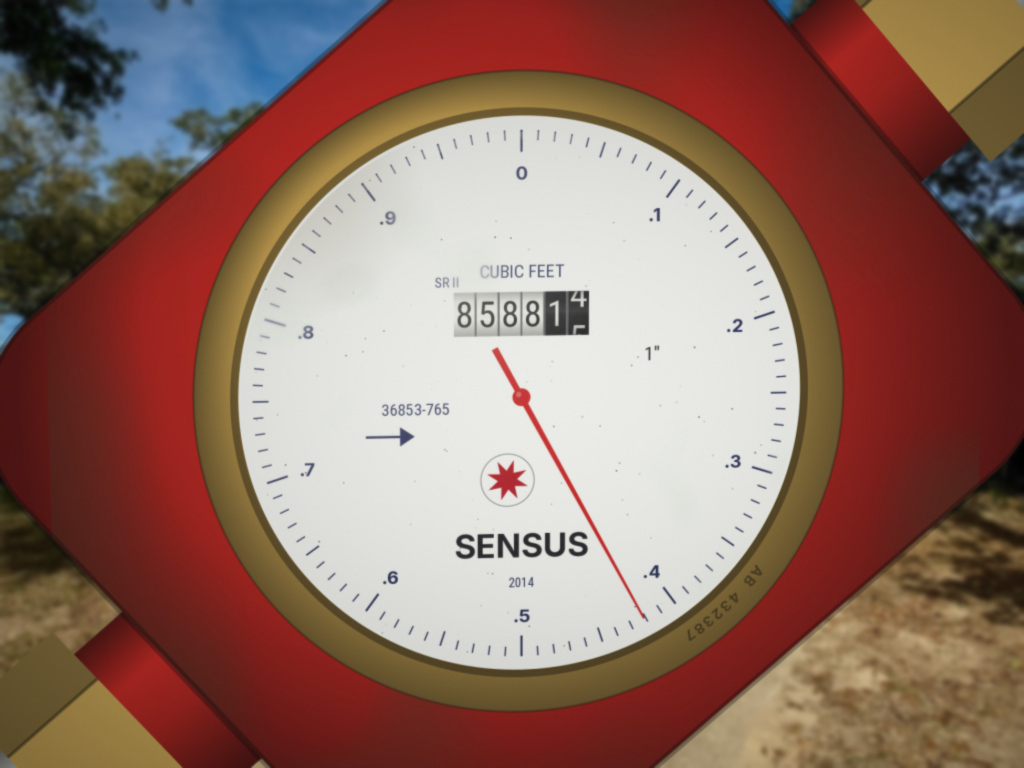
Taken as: ft³ 858814.42
